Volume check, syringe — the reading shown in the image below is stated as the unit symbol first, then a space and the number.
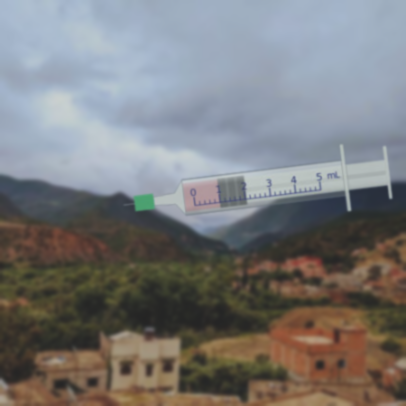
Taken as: mL 1
